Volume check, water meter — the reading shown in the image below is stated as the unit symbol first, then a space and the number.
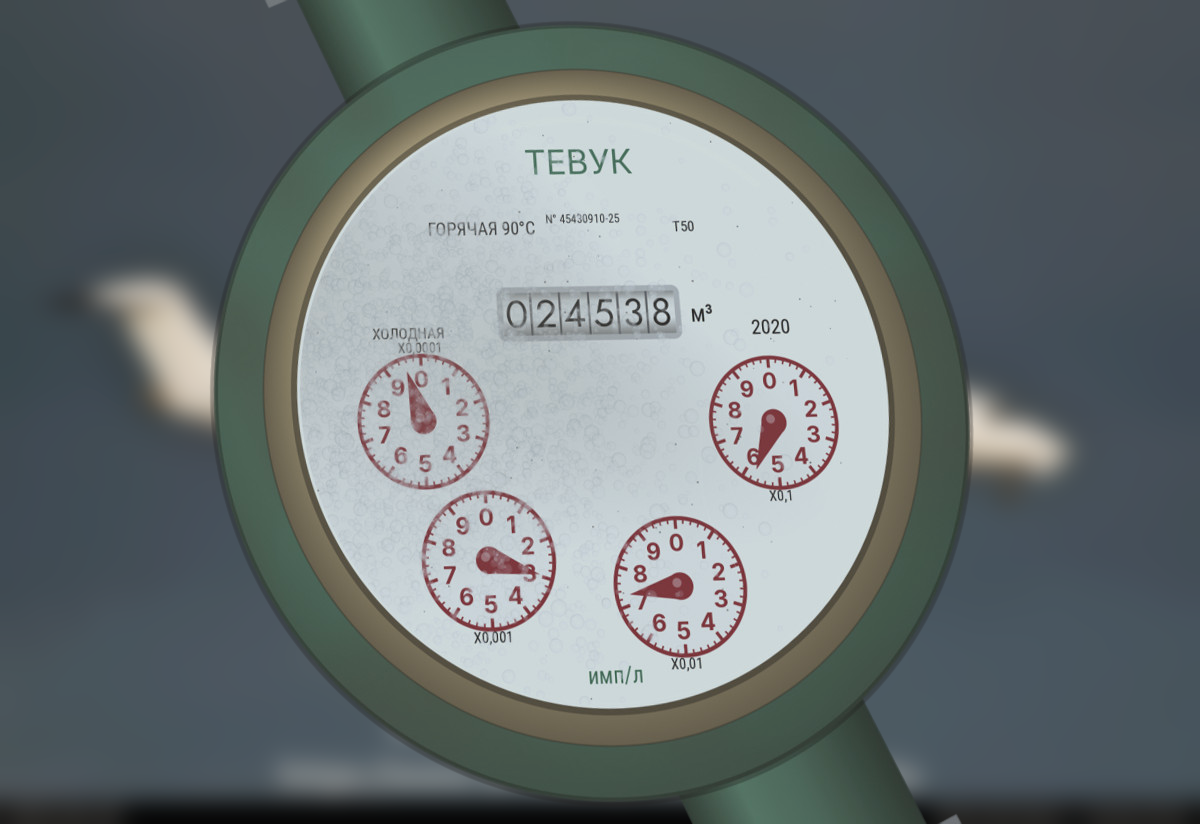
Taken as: m³ 24538.5729
